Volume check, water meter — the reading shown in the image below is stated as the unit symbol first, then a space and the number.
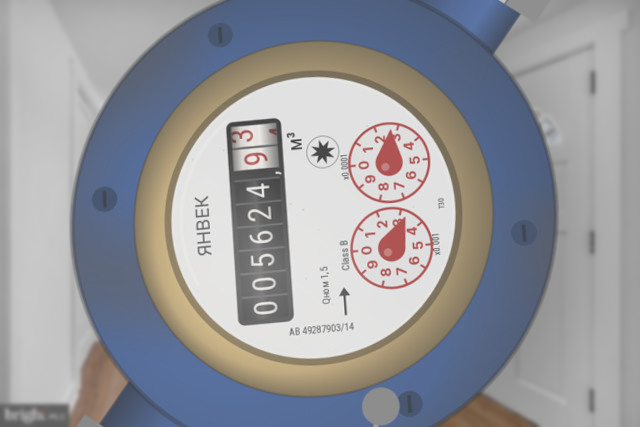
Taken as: m³ 5624.9332
